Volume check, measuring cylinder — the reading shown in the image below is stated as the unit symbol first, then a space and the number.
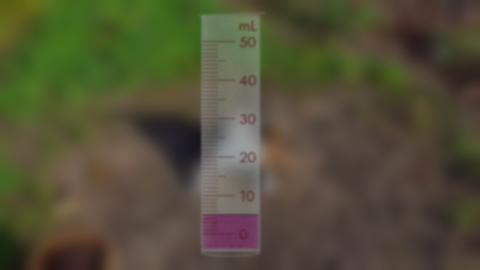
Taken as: mL 5
